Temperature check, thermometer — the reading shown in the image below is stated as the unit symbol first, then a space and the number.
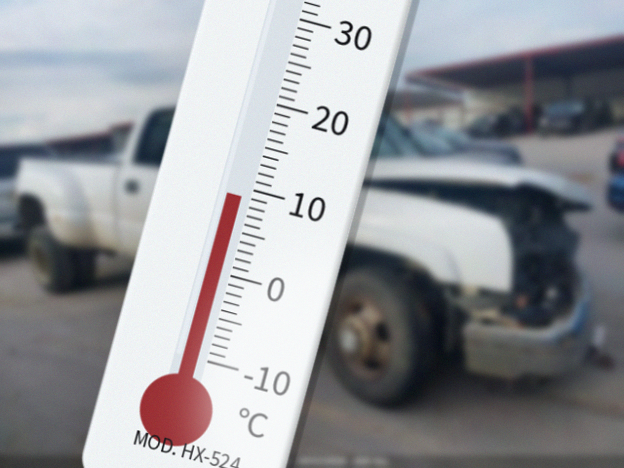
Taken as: °C 9
